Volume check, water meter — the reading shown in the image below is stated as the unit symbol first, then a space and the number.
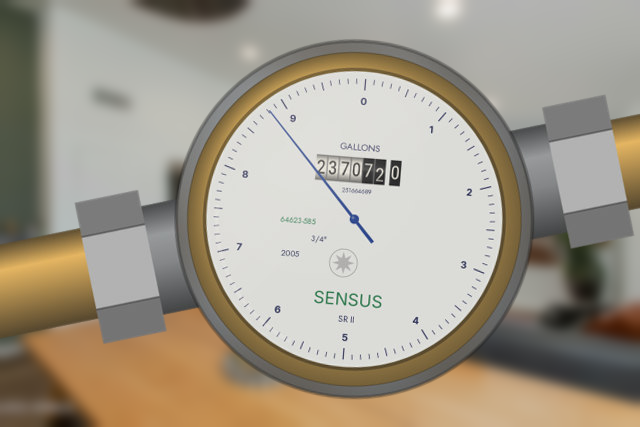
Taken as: gal 2370718.8
